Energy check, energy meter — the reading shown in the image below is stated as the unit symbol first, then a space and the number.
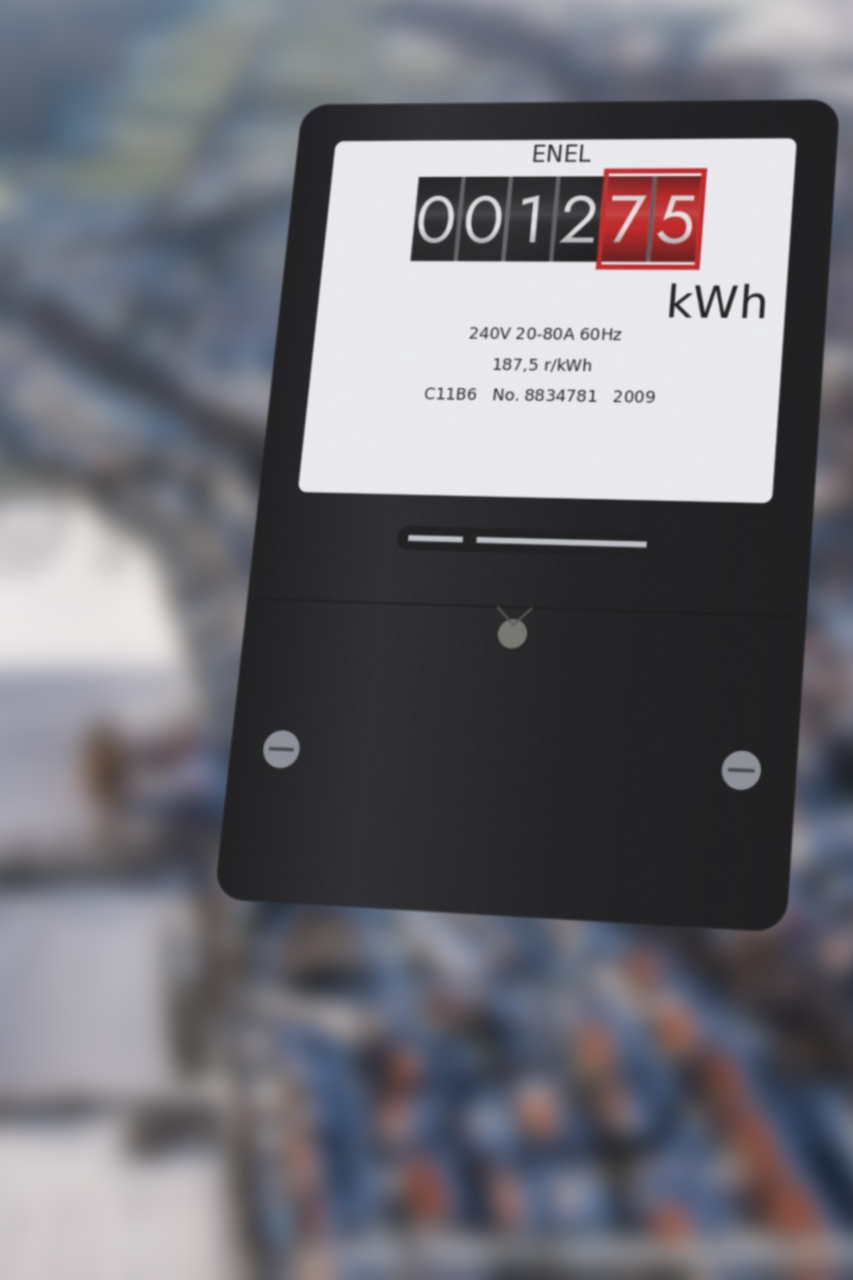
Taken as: kWh 12.75
